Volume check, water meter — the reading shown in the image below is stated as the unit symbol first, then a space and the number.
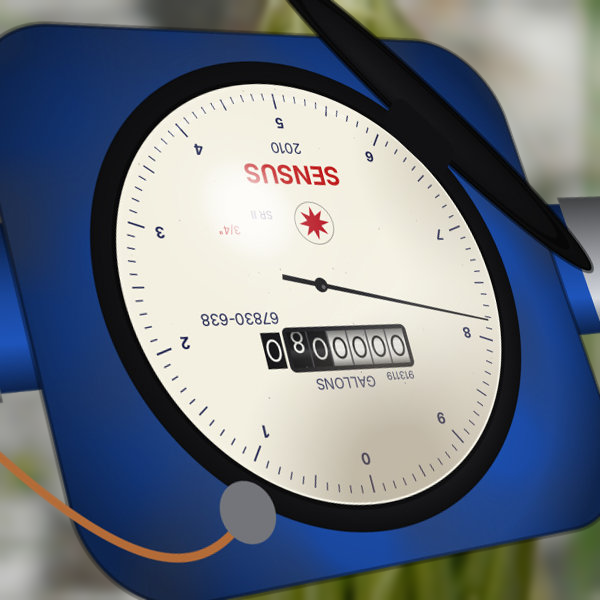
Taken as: gal 77.8
